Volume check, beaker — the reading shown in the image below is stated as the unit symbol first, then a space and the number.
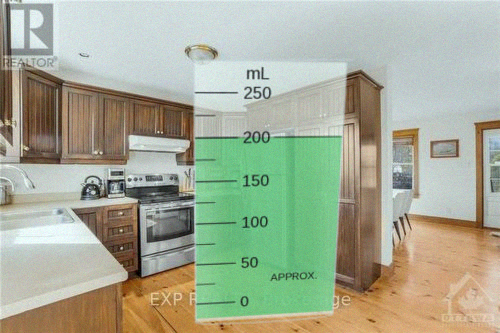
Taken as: mL 200
